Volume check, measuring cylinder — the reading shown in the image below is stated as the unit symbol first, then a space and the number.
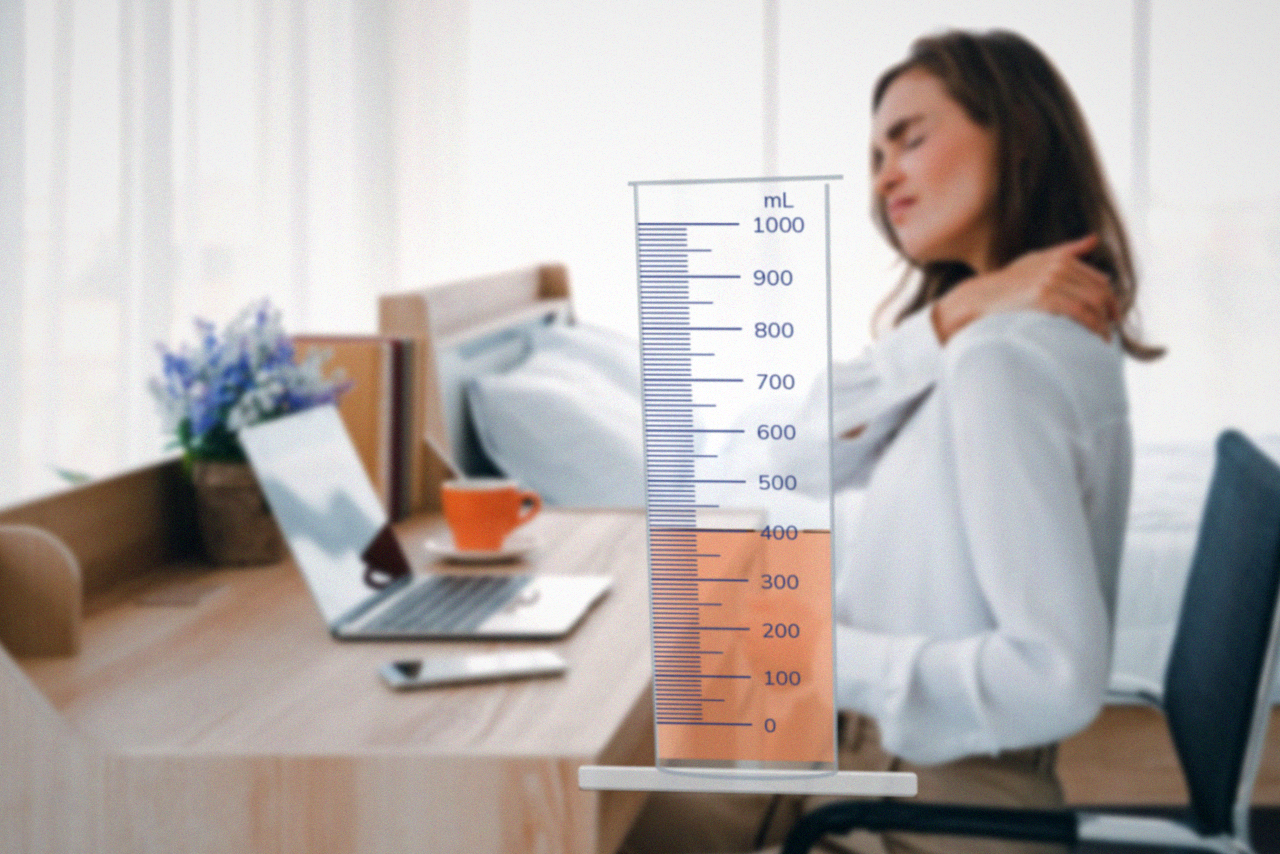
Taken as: mL 400
